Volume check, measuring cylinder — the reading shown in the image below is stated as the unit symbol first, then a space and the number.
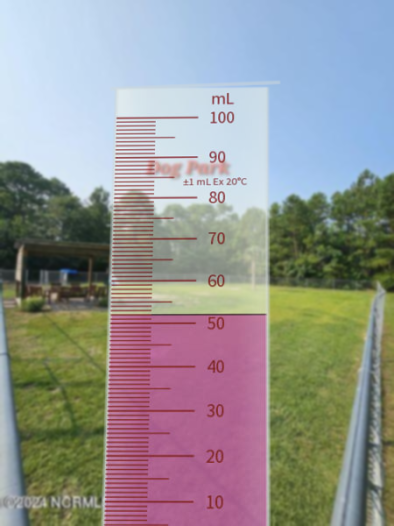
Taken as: mL 52
